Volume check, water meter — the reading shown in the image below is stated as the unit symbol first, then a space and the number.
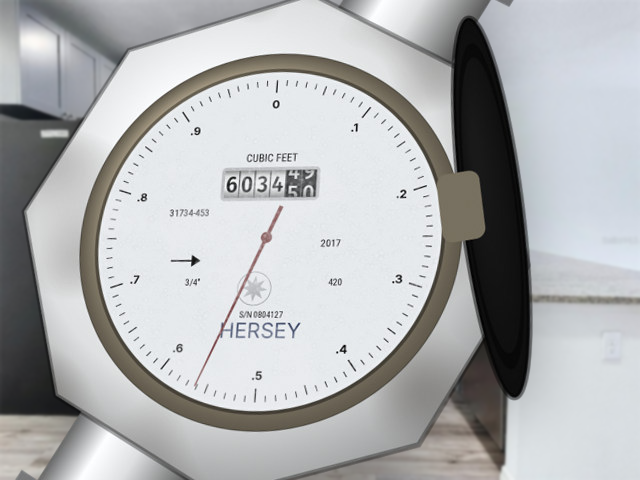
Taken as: ft³ 603449.56
